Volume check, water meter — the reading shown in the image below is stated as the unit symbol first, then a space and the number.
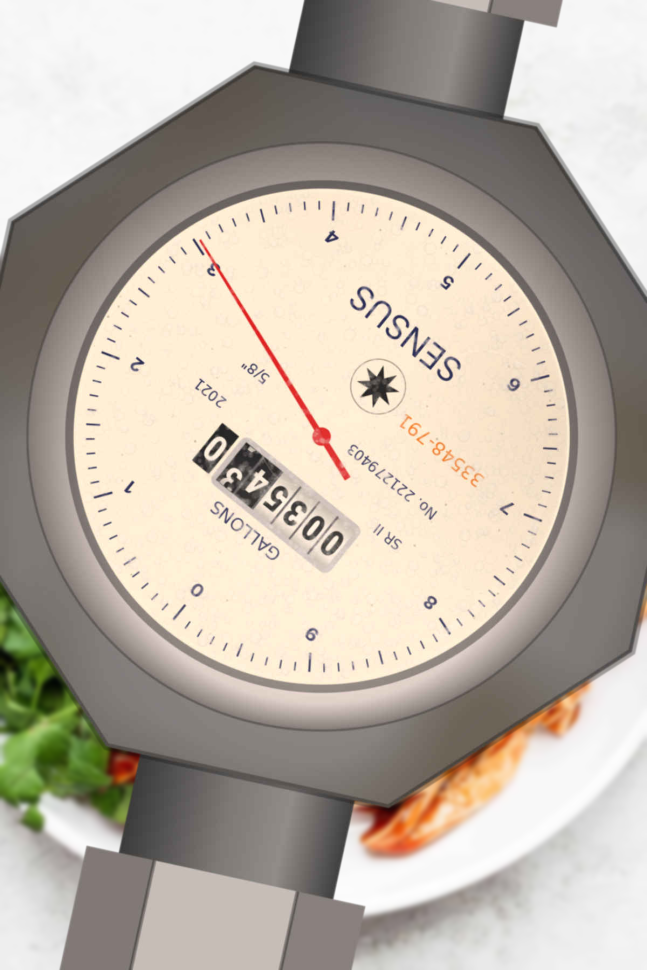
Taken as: gal 35433.0
